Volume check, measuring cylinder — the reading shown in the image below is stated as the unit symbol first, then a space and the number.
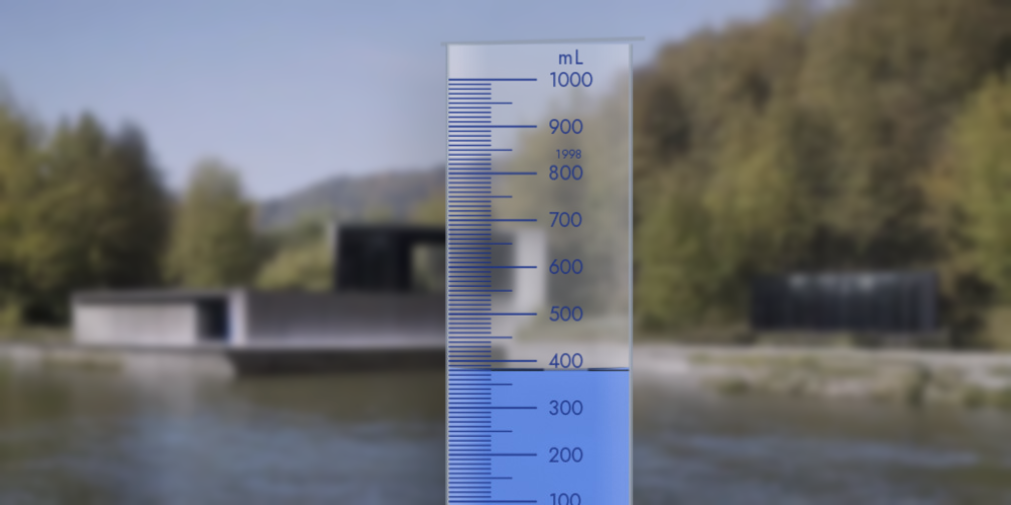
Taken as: mL 380
